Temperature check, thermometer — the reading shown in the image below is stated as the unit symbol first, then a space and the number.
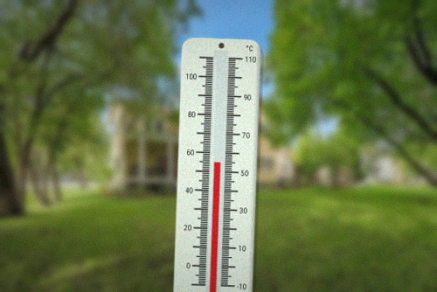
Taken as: °C 55
